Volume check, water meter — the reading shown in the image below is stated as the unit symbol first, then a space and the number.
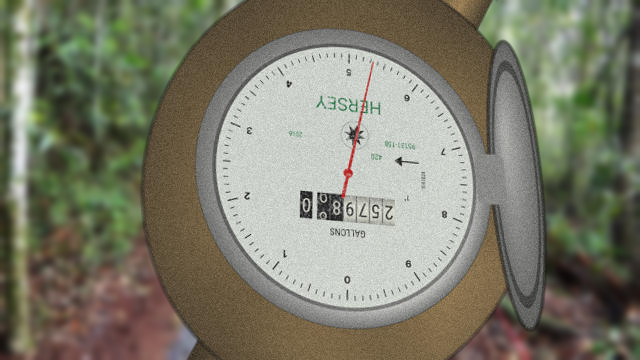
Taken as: gal 2579885.3
